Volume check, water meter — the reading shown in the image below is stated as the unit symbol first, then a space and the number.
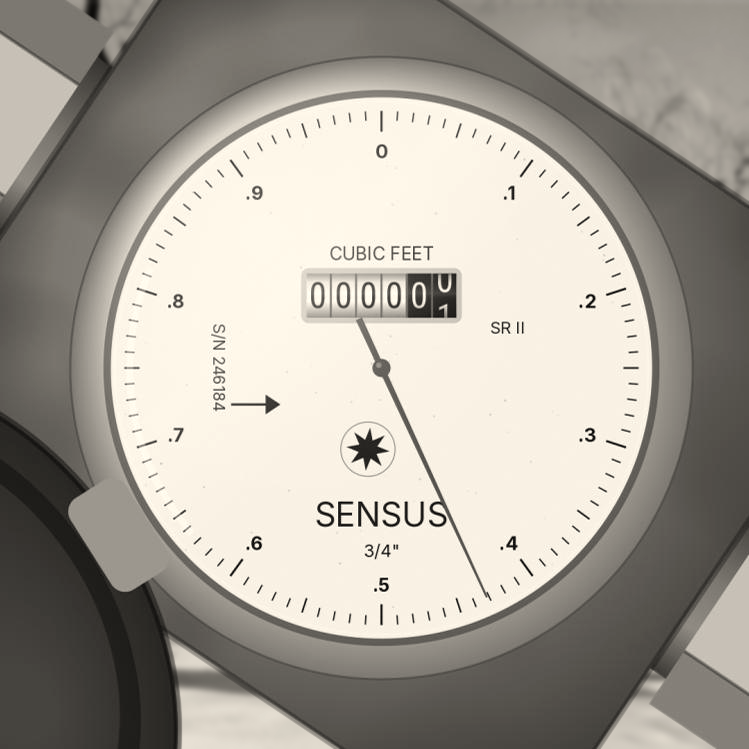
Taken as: ft³ 0.43
